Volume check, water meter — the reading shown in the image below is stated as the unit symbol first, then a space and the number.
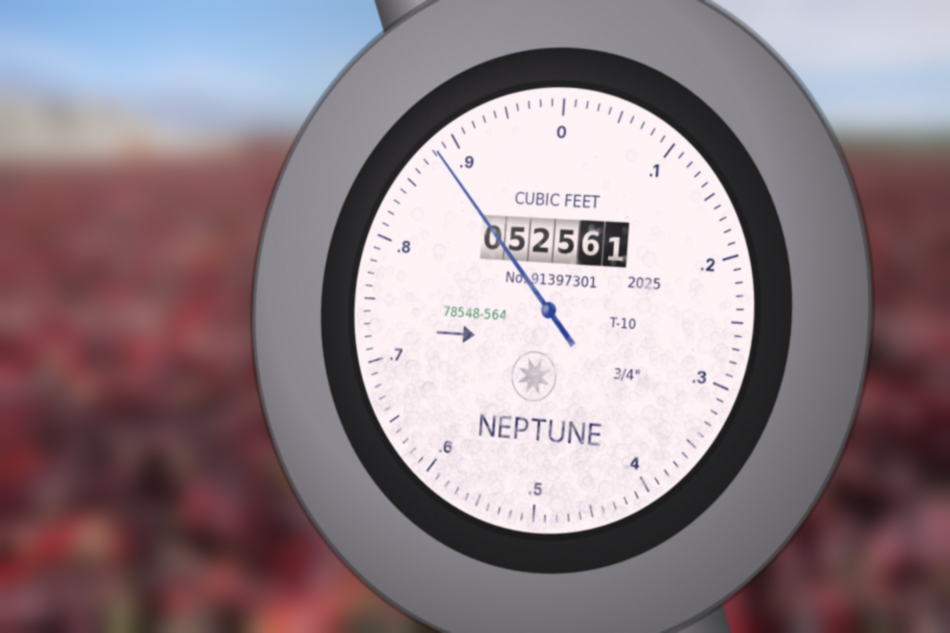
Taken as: ft³ 52560.88
